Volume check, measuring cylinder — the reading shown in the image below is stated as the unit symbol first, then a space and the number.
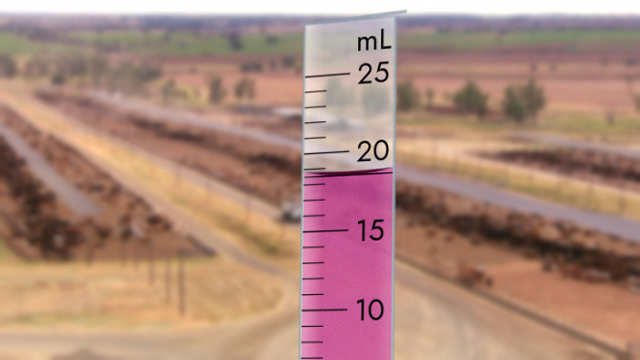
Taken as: mL 18.5
